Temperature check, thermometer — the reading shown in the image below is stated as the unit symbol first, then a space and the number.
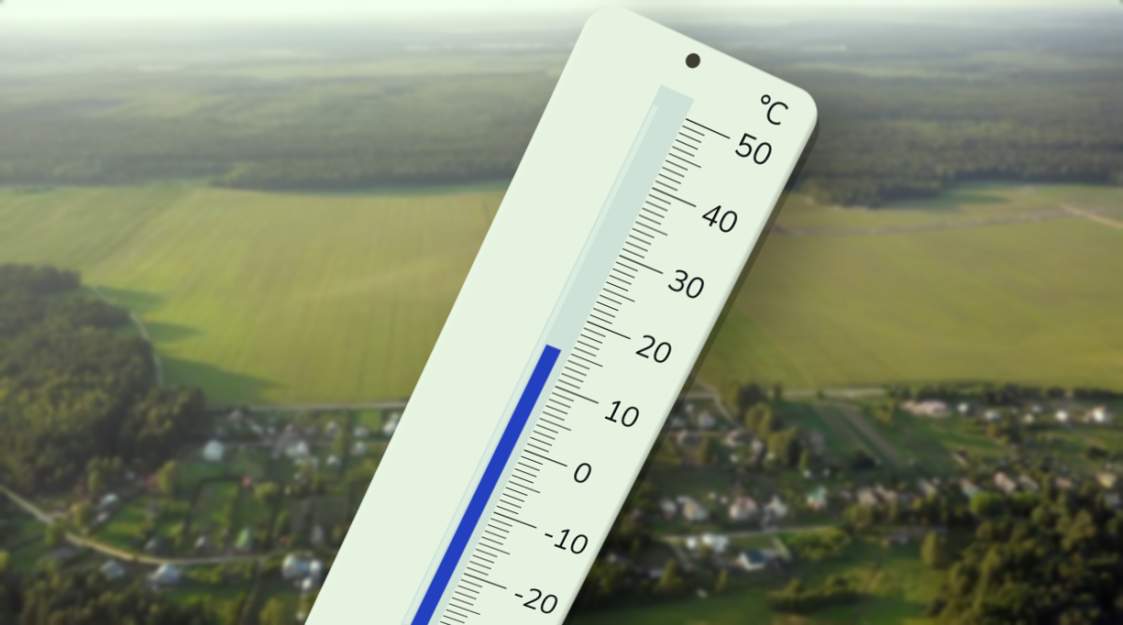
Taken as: °C 15
